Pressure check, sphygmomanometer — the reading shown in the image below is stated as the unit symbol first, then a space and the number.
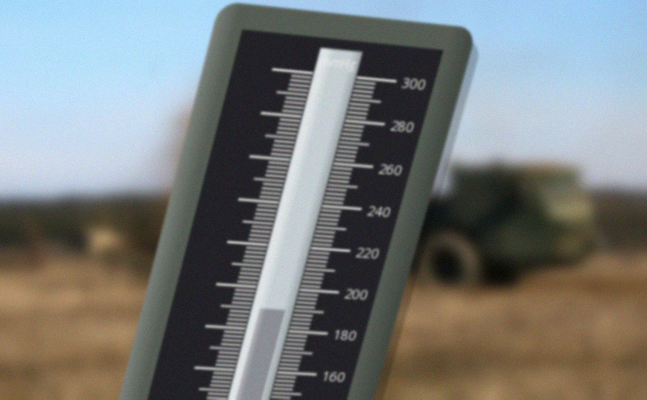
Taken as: mmHg 190
